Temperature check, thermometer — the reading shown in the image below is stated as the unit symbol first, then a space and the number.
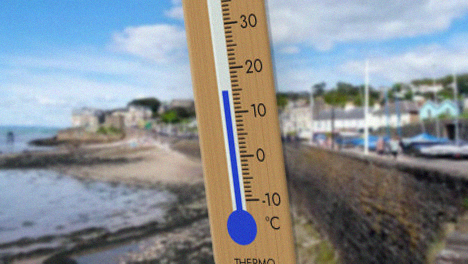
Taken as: °C 15
